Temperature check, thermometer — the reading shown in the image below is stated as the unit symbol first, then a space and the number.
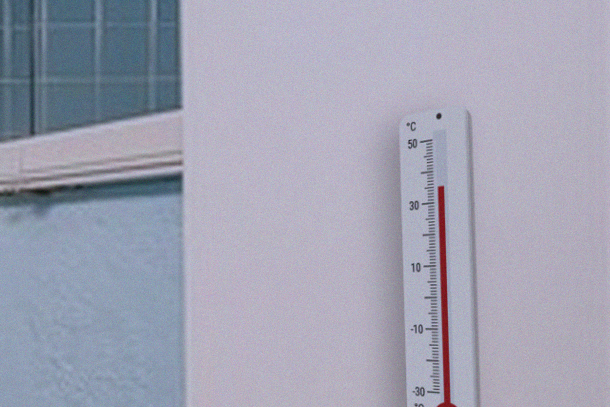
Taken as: °C 35
